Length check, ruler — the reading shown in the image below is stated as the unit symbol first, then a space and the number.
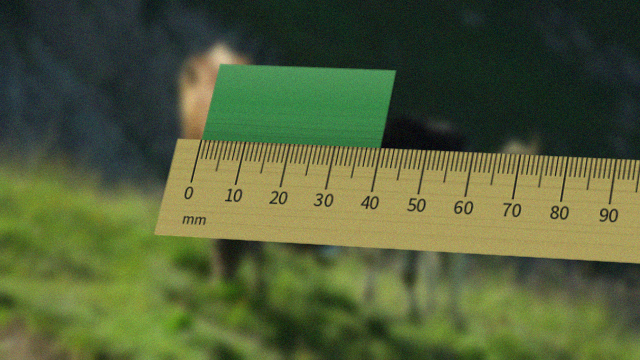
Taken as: mm 40
